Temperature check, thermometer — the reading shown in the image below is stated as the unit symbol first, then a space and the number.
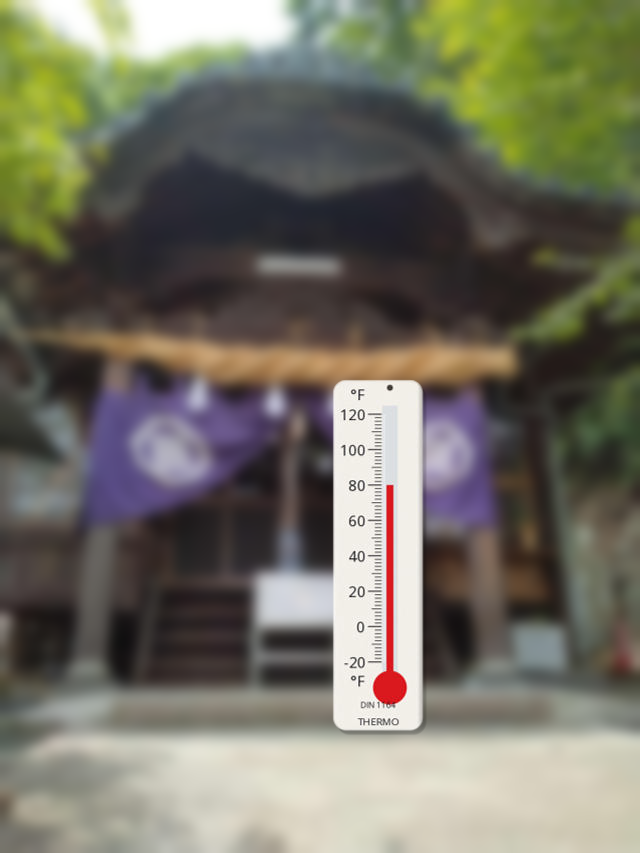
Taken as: °F 80
